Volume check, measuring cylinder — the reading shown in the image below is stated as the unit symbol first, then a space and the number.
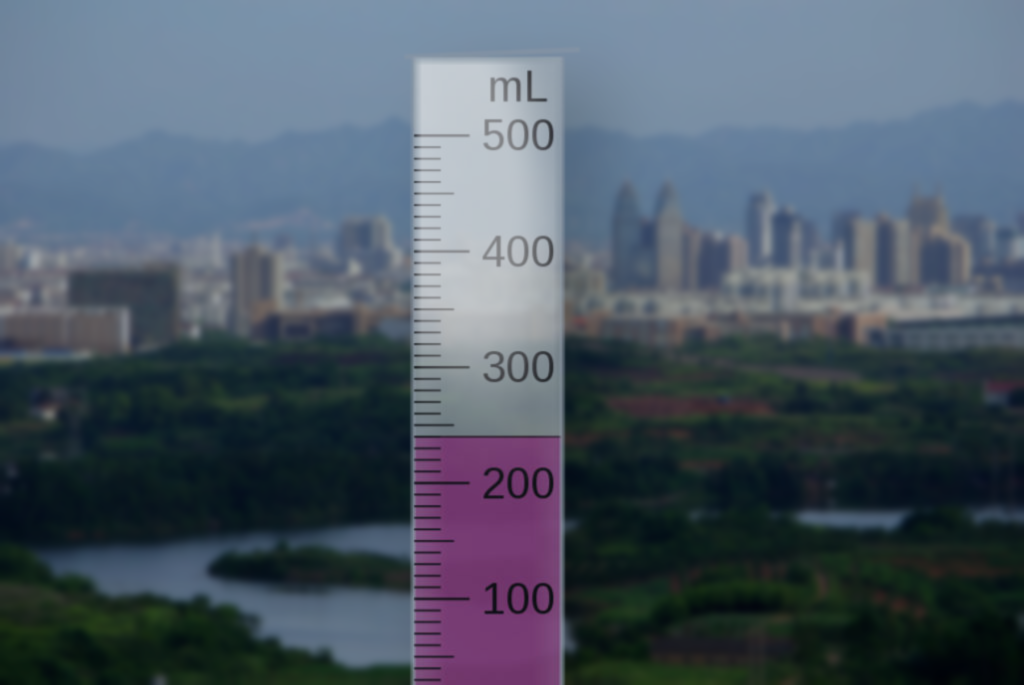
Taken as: mL 240
